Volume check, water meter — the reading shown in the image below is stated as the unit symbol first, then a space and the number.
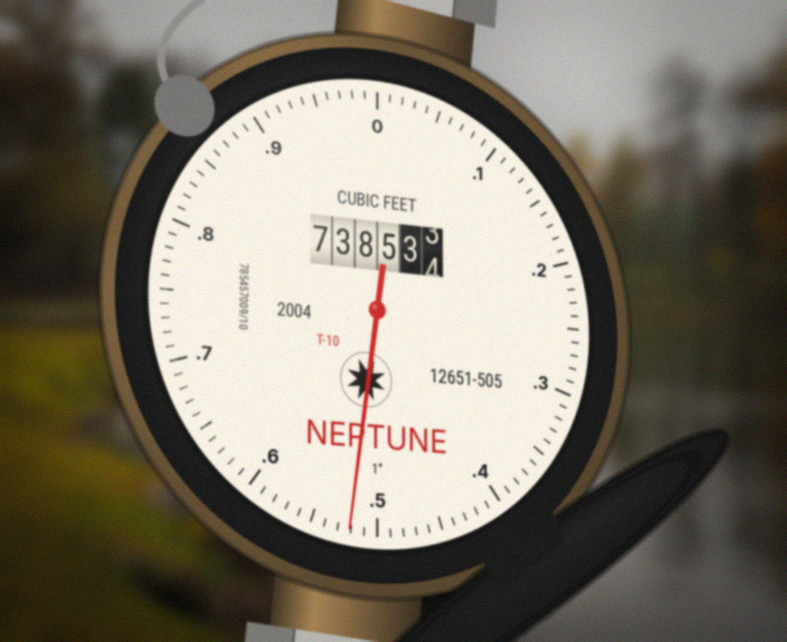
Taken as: ft³ 738533.52
